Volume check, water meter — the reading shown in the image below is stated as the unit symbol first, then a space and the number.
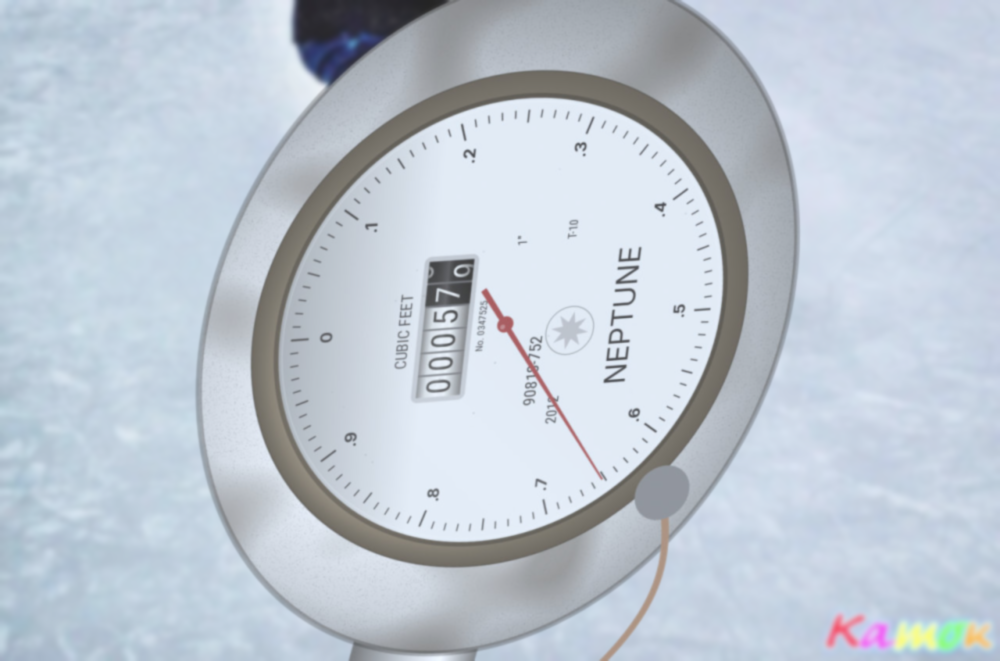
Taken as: ft³ 578.65
